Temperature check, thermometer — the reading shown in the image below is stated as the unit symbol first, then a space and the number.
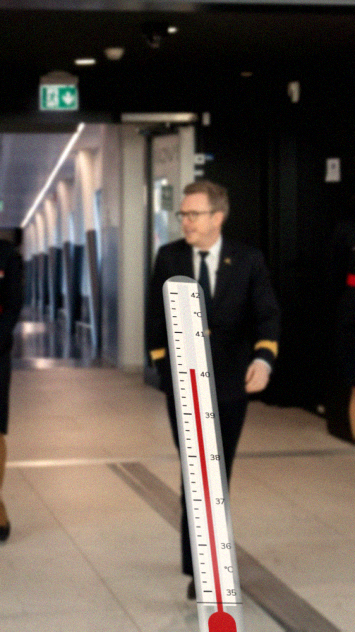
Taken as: °C 40.1
